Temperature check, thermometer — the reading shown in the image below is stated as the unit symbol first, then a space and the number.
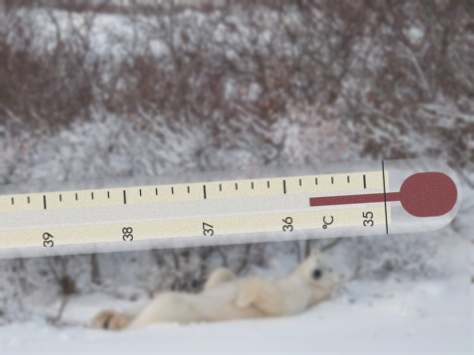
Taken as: °C 35.7
